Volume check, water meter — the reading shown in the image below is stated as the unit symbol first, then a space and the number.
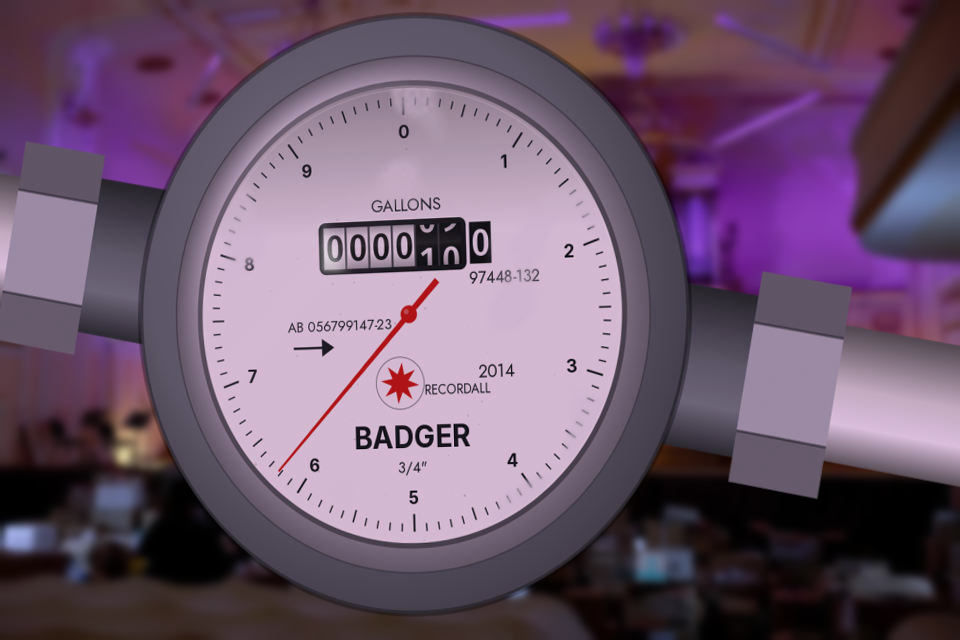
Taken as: gal 96.2
